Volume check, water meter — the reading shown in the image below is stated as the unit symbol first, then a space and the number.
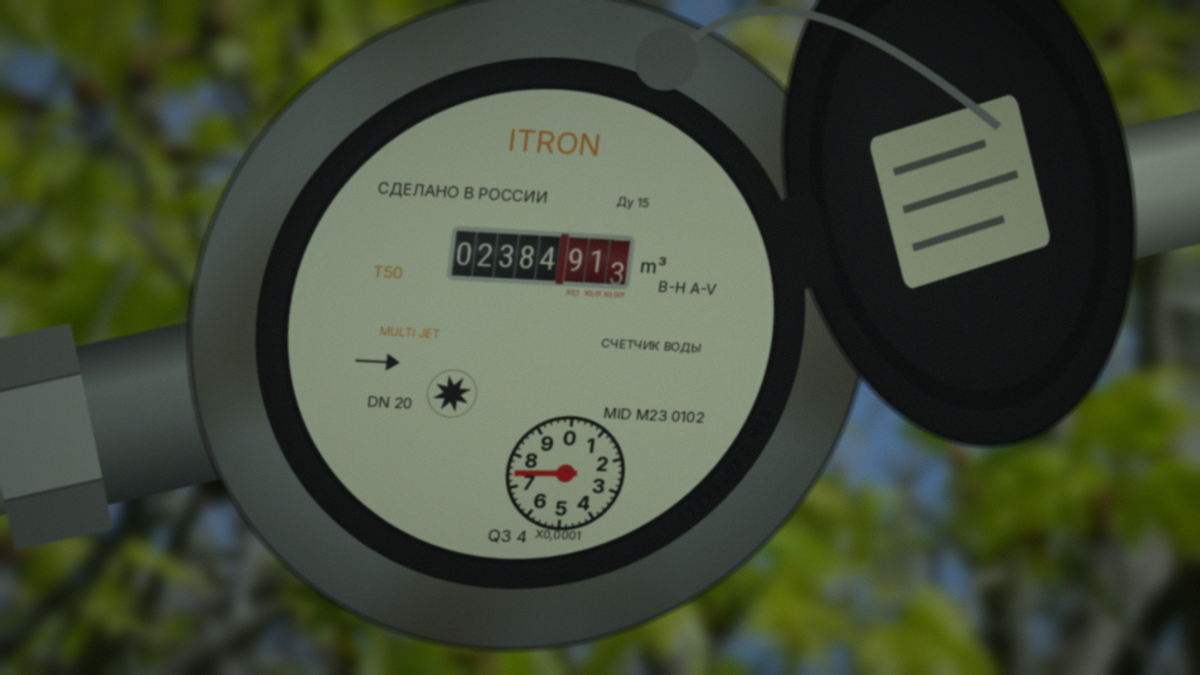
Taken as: m³ 2384.9127
